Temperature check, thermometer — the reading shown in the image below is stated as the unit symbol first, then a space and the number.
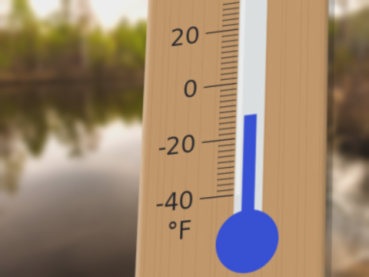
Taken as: °F -12
